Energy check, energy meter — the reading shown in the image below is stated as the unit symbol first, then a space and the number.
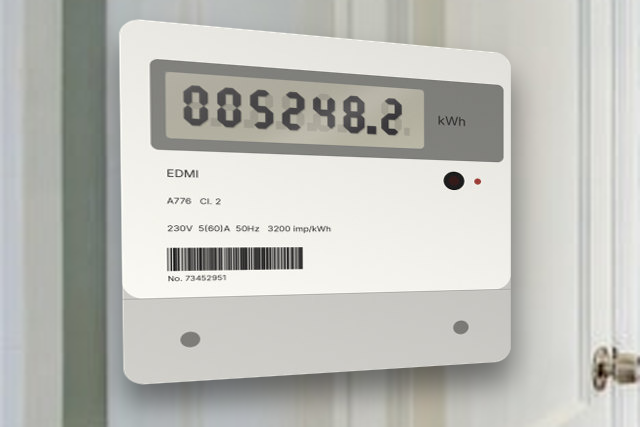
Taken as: kWh 5248.2
